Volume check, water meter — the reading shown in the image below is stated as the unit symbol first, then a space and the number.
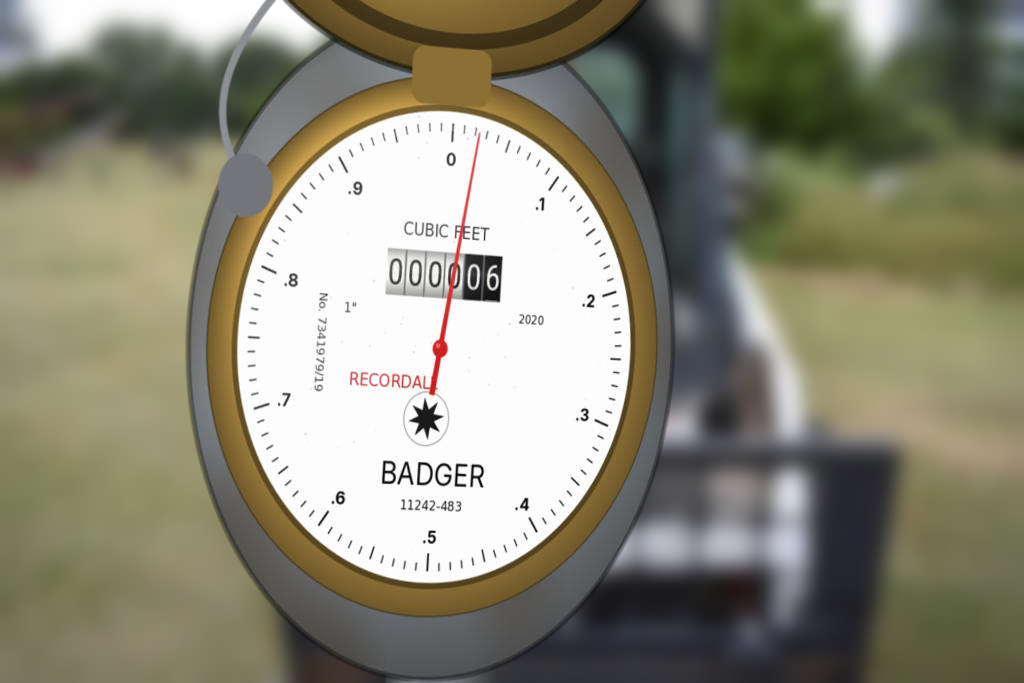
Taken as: ft³ 6.02
